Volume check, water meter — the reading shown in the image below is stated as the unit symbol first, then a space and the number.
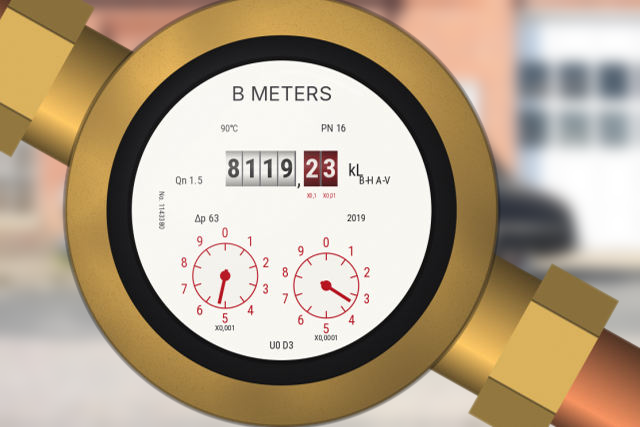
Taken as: kL 8119.2353
